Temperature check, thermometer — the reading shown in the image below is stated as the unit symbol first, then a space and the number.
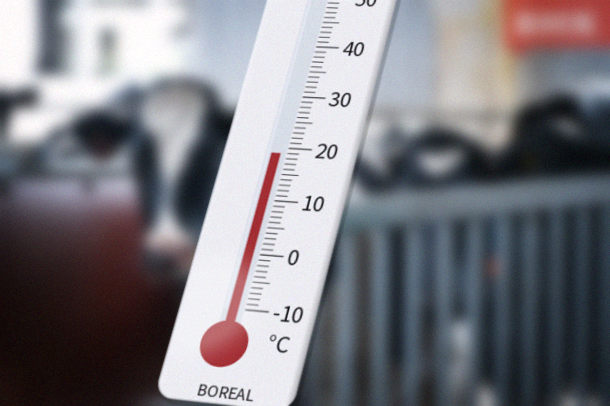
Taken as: °C 19
